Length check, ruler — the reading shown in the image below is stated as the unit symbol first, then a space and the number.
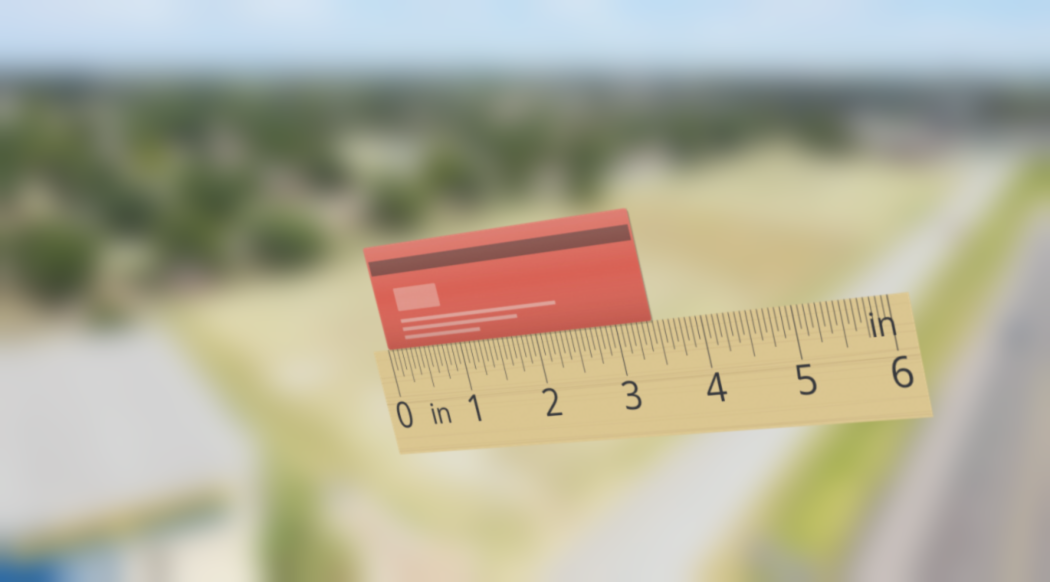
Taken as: in 3.4375
